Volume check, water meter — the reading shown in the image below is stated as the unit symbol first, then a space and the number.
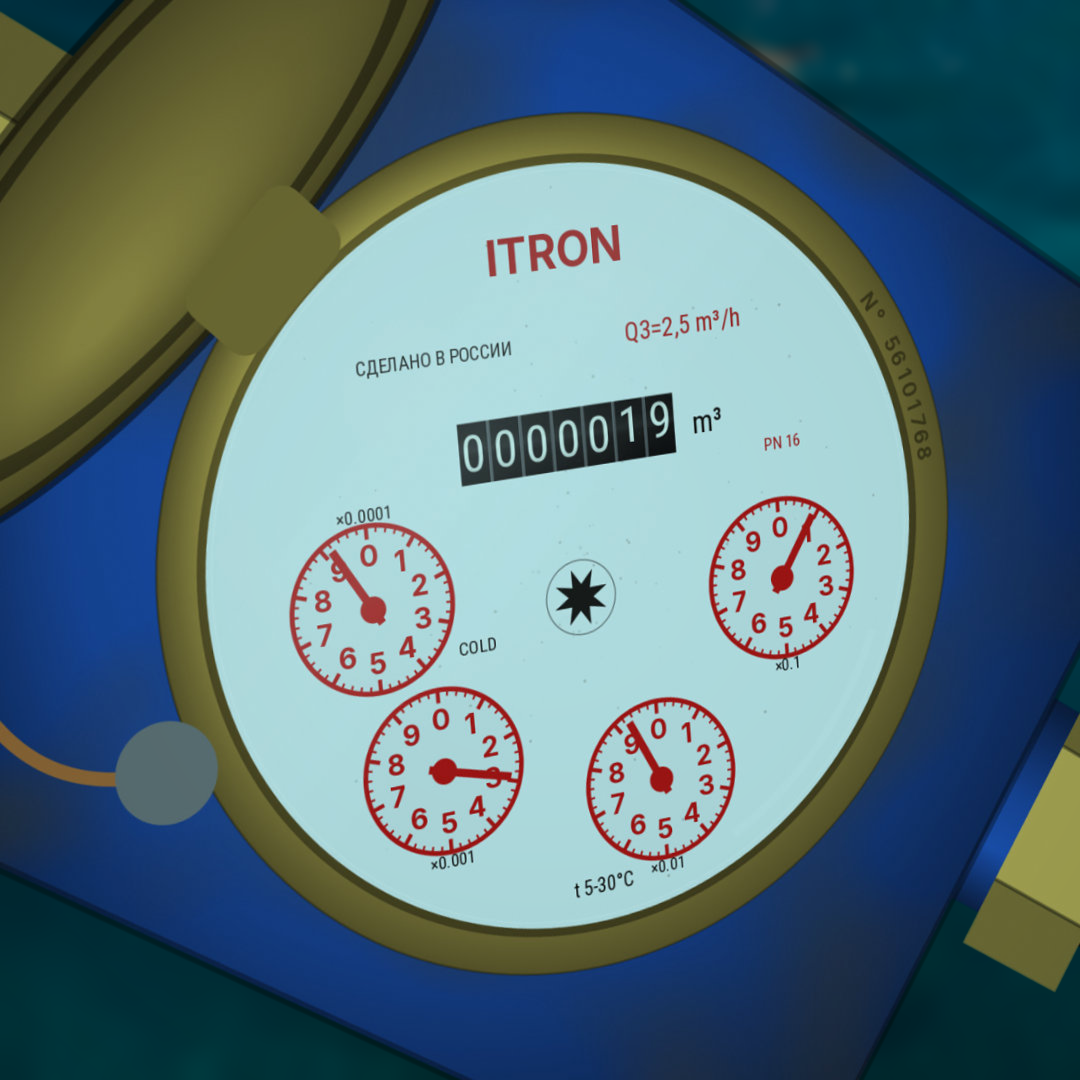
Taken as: m³ 19.0929
